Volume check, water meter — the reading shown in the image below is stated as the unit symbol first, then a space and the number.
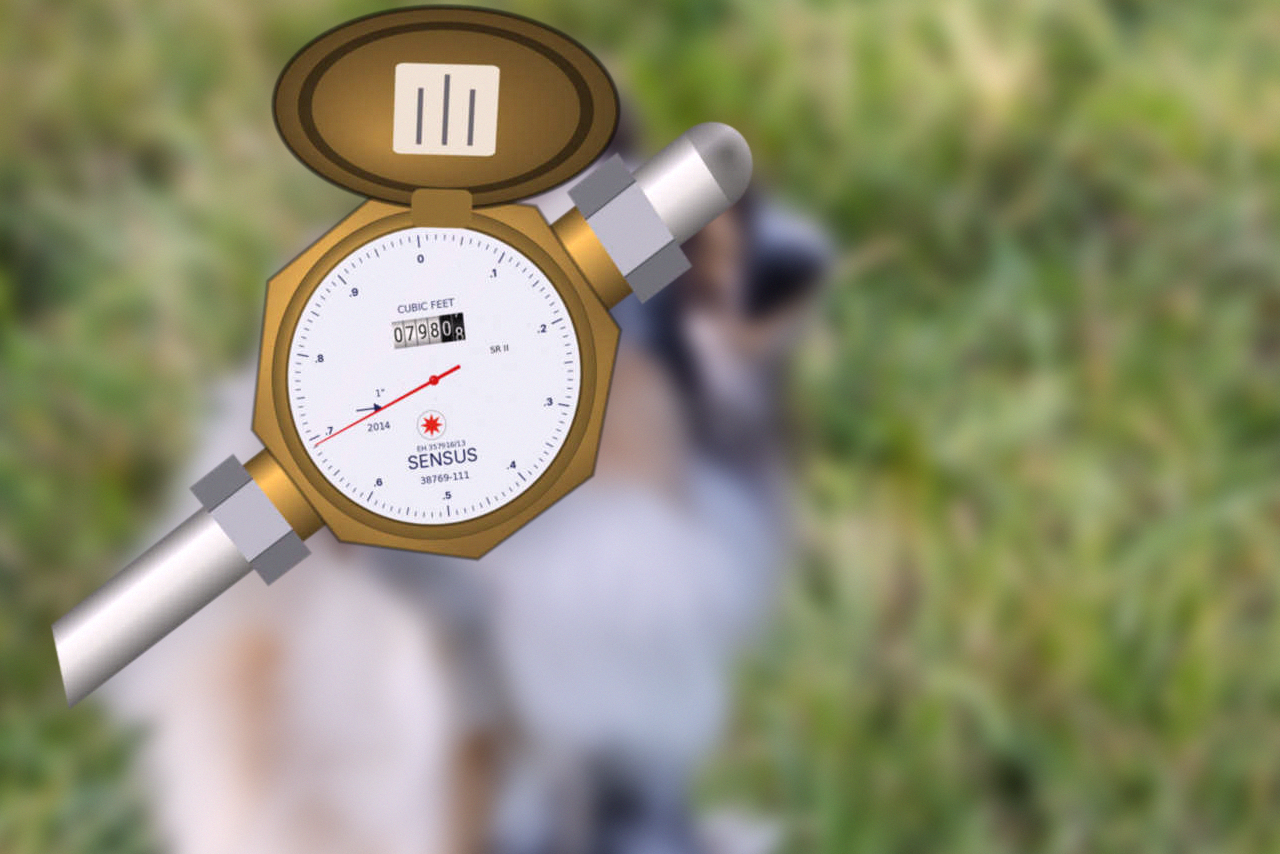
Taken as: ft³ 79807.69
